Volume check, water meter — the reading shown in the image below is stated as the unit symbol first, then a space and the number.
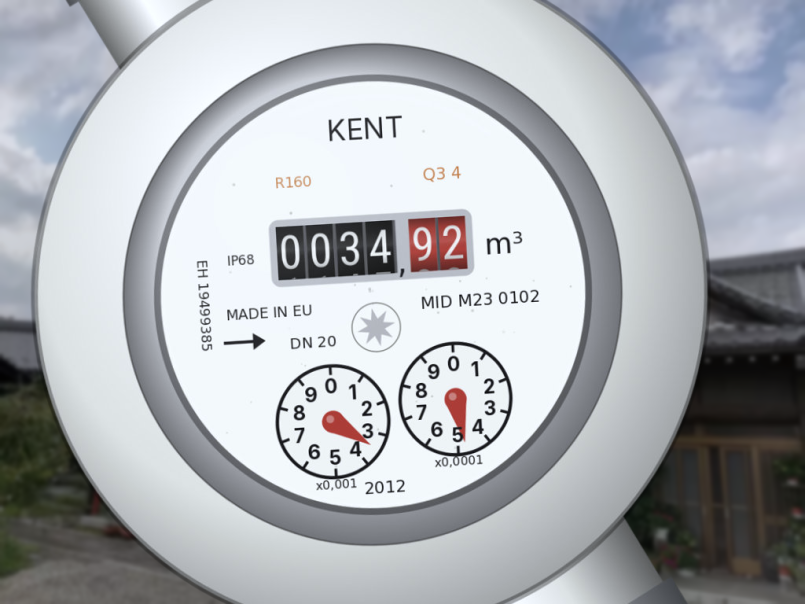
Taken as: m³ 34.9234
